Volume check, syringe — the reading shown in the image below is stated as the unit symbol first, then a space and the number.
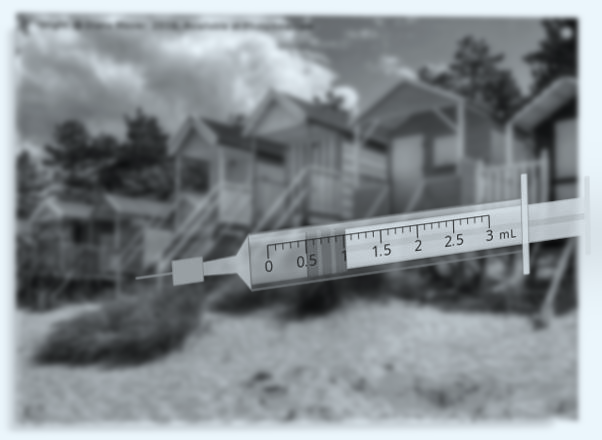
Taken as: mL 0.5
